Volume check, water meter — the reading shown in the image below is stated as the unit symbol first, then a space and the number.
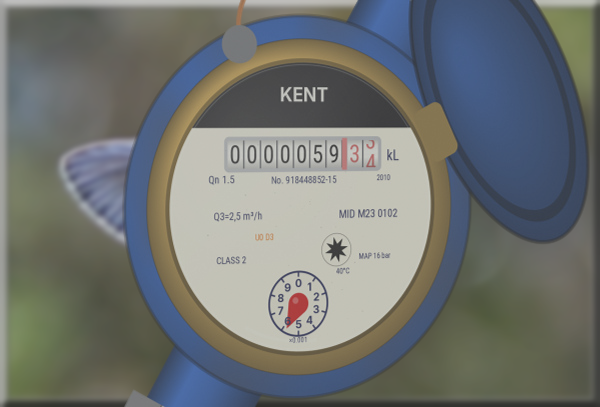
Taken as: kL 59.335
